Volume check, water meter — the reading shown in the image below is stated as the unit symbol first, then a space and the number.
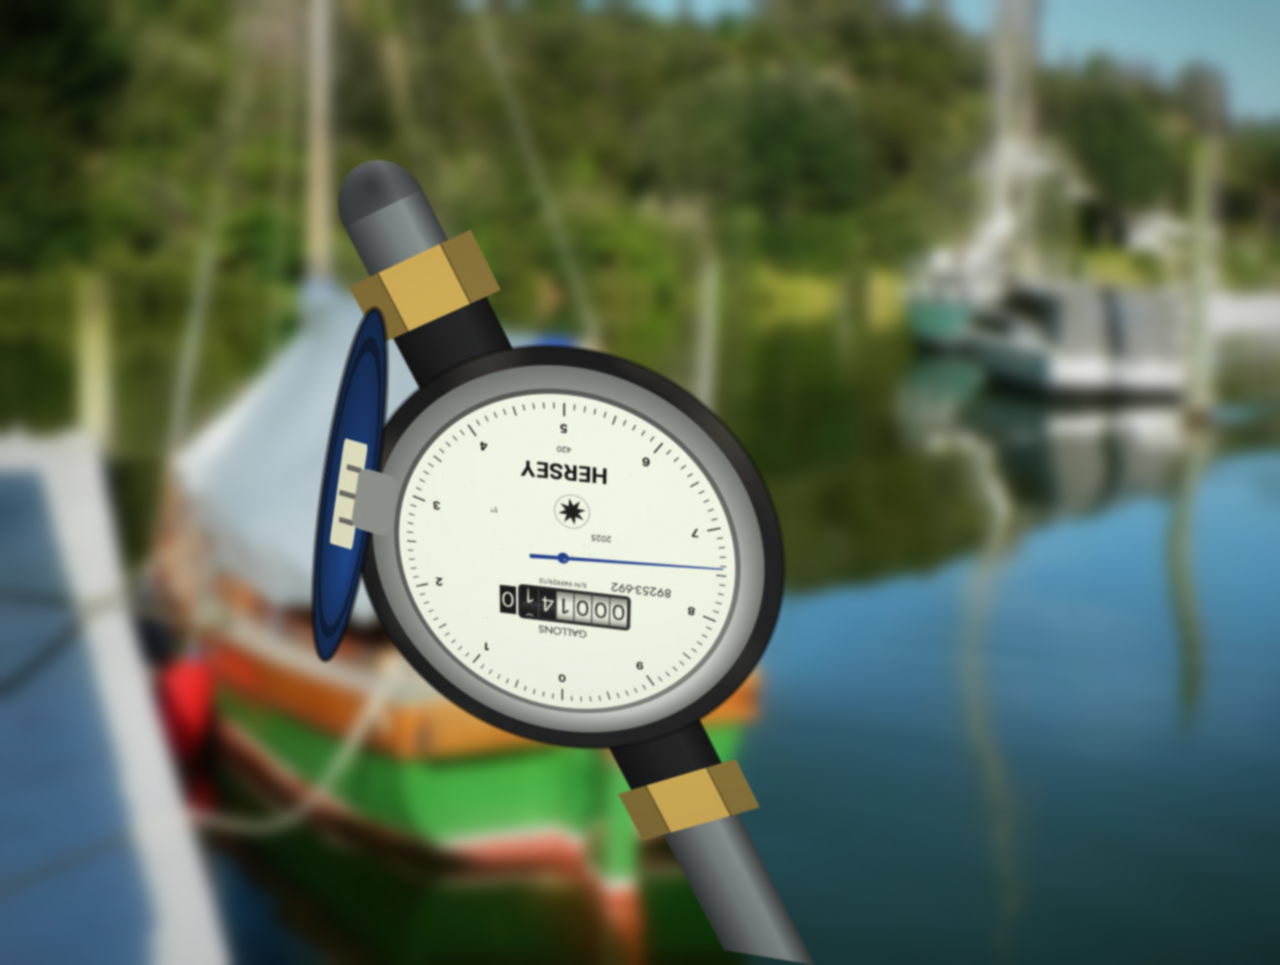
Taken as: gal 1407.4
